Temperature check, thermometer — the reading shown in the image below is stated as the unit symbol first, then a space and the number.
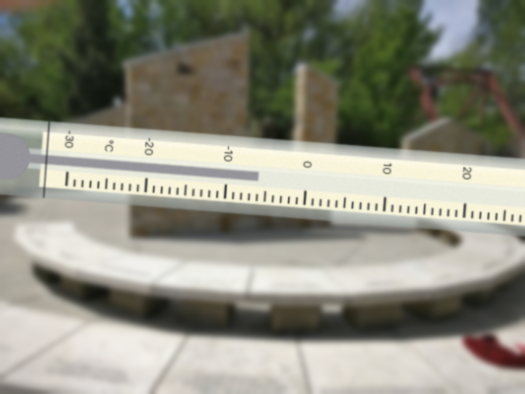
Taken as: °C -6
